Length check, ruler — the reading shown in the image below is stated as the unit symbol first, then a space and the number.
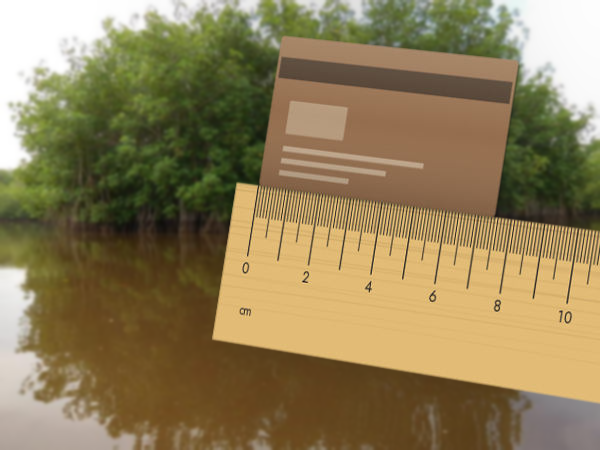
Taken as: cm 7.5
